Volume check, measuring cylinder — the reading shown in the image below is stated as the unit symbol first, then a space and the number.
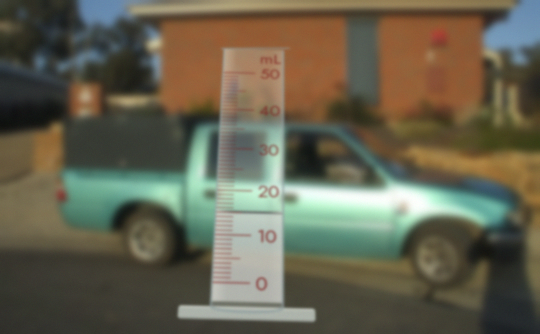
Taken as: mL 15
